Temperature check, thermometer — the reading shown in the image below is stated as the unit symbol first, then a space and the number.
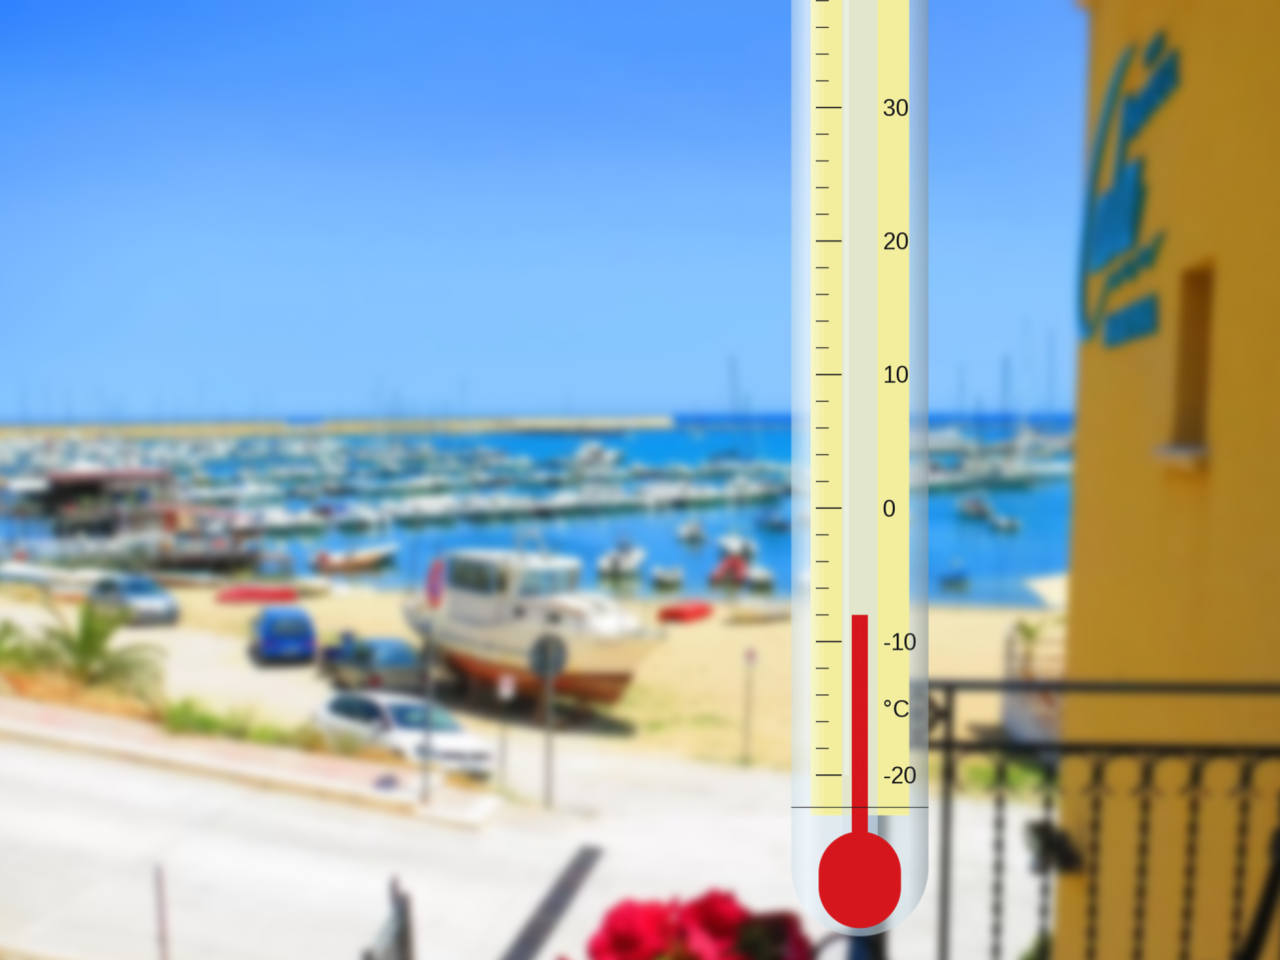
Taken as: °C -8
